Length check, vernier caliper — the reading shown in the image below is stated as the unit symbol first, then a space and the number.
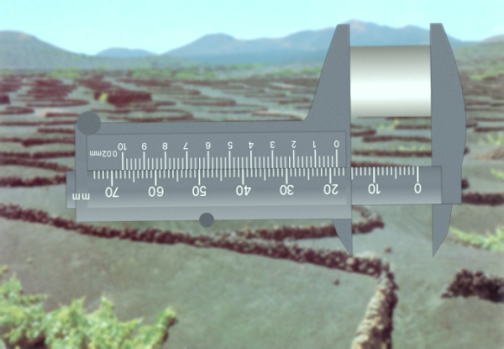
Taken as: mm 18.5
